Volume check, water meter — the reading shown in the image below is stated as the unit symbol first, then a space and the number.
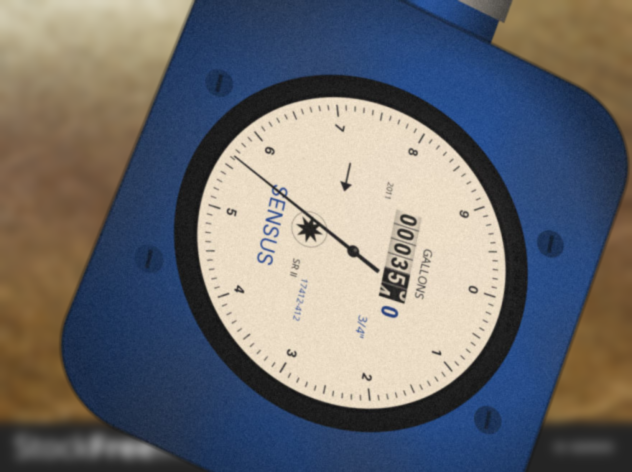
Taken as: gal 3535.6
